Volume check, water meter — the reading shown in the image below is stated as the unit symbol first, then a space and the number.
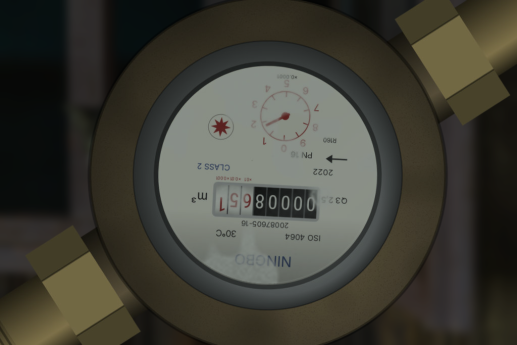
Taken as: m³ 8.6511
